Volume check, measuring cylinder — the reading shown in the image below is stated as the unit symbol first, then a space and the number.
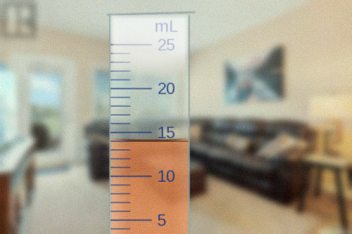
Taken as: mL 14
